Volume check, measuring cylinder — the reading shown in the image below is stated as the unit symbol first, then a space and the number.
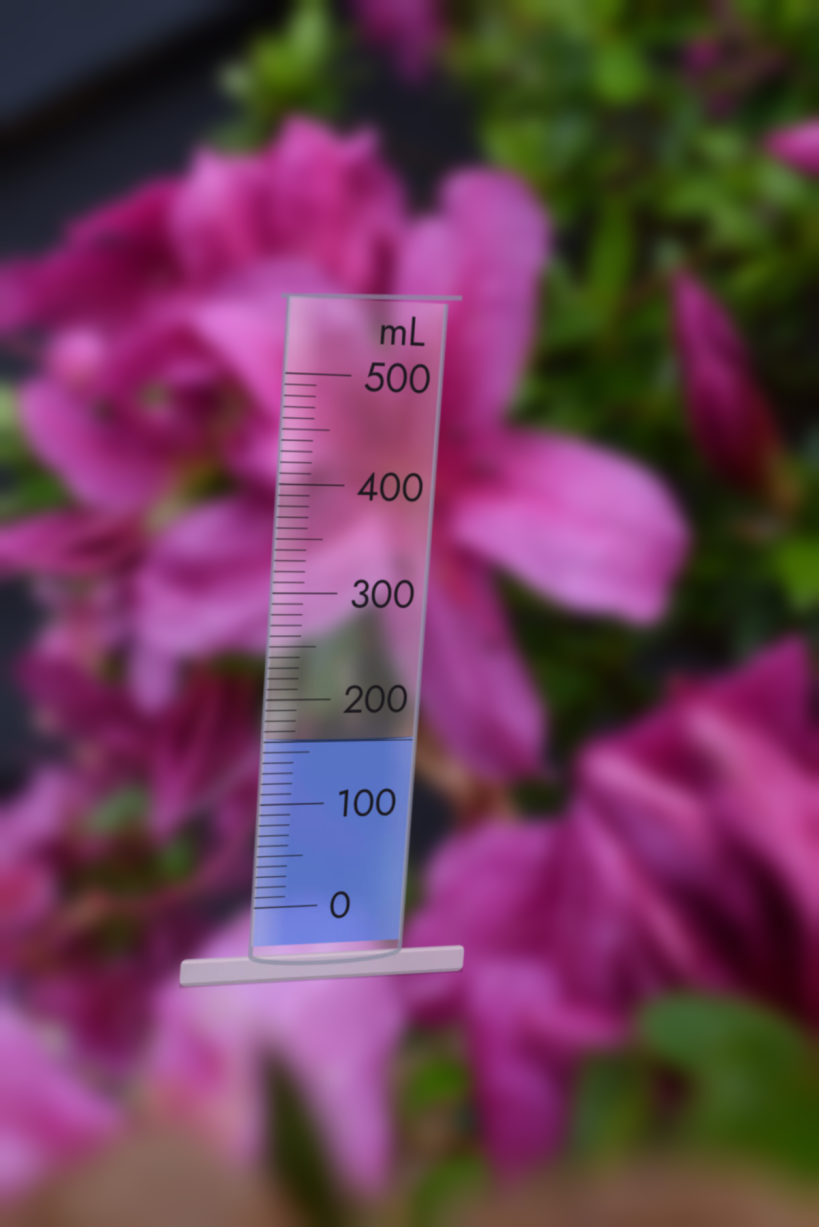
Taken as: mL 160
